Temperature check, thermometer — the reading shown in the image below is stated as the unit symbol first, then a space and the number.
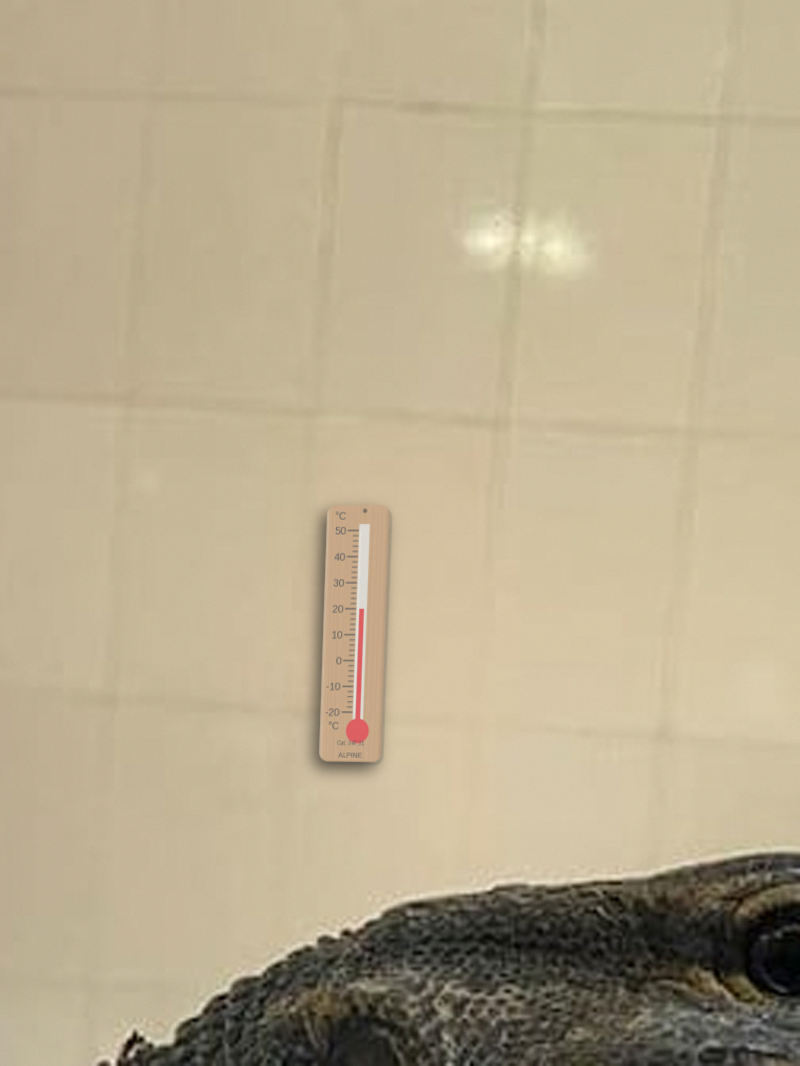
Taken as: °C 20
